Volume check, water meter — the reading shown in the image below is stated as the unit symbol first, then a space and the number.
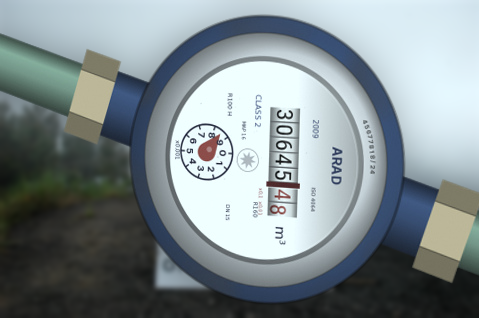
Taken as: m³ 30645.478
